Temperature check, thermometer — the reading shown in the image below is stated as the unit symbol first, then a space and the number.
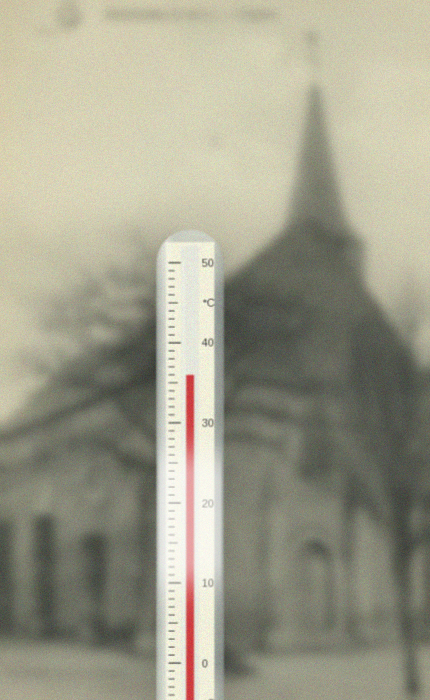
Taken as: °C 36
